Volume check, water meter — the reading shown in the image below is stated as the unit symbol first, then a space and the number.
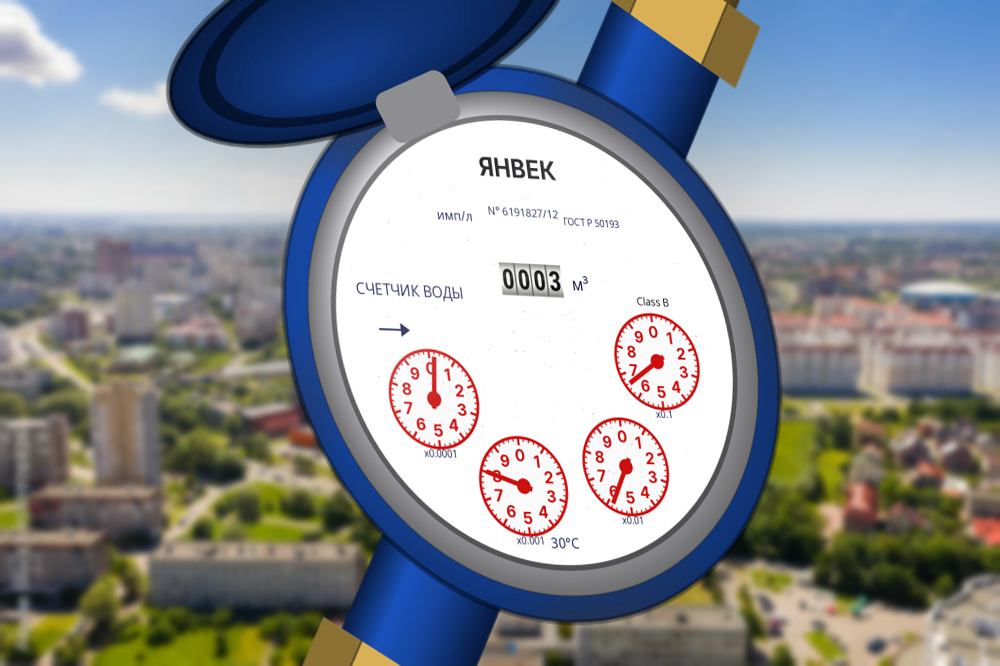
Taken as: m³ 3.6580
